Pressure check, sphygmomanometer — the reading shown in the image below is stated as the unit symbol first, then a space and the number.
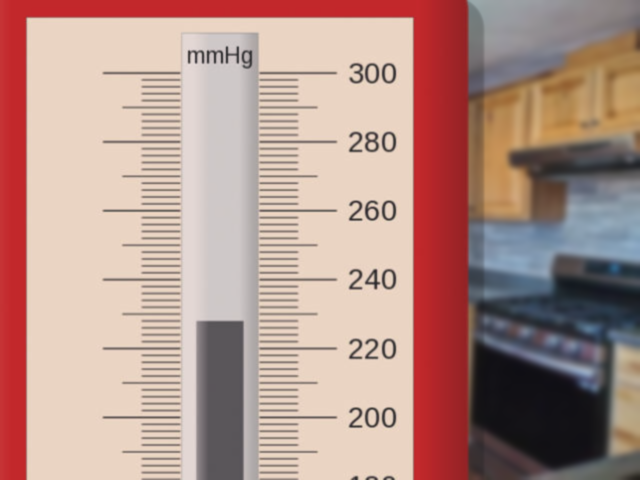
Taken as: mmHg 228
